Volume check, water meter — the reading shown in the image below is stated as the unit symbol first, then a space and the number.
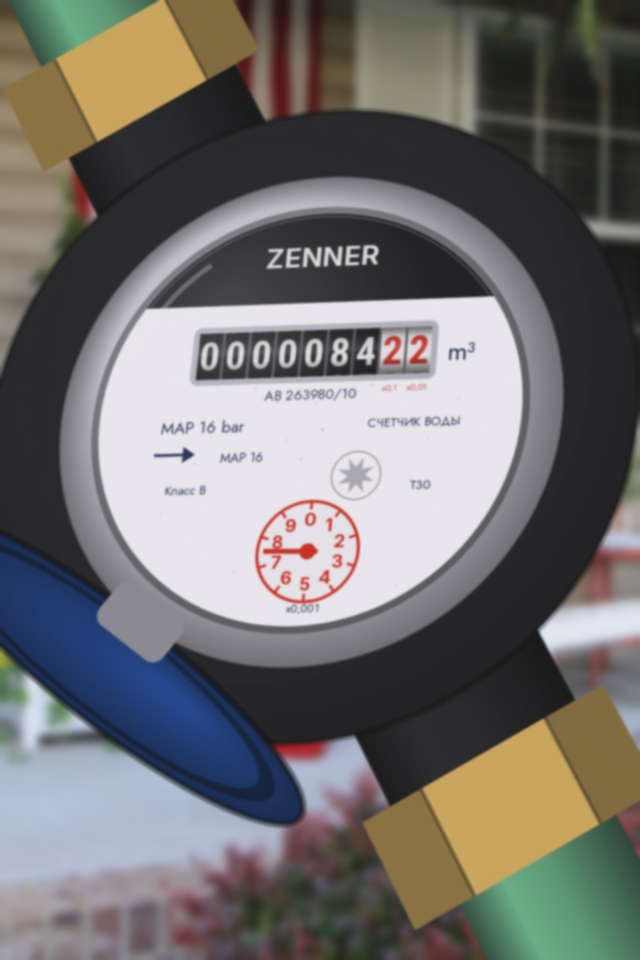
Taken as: m³ 84.227
